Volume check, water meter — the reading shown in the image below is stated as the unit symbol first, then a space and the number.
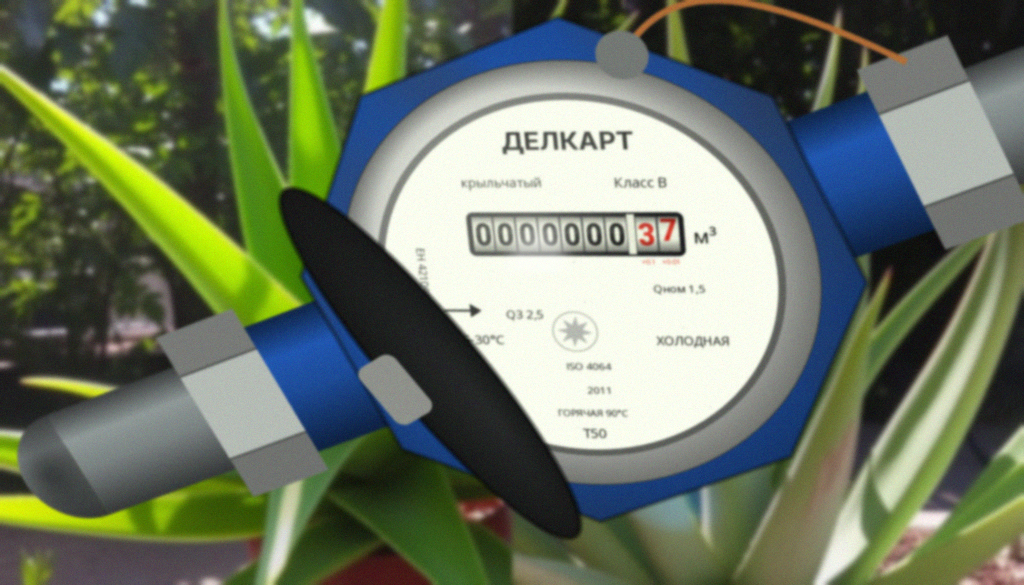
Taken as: m³ 0.37
